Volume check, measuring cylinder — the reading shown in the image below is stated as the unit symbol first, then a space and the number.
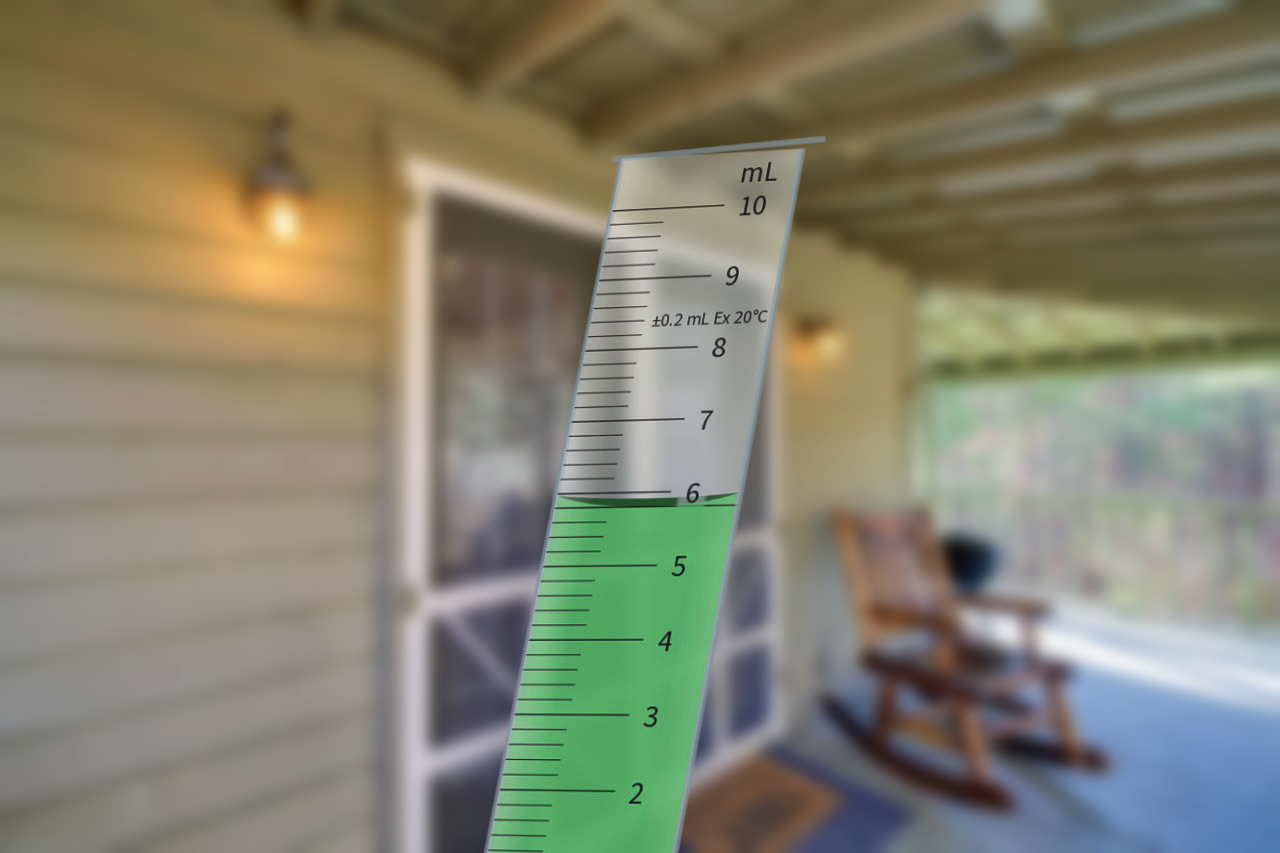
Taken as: mL 5.8
